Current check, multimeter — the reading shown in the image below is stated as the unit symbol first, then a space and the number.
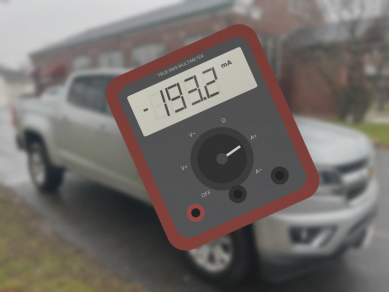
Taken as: mA -193.2
